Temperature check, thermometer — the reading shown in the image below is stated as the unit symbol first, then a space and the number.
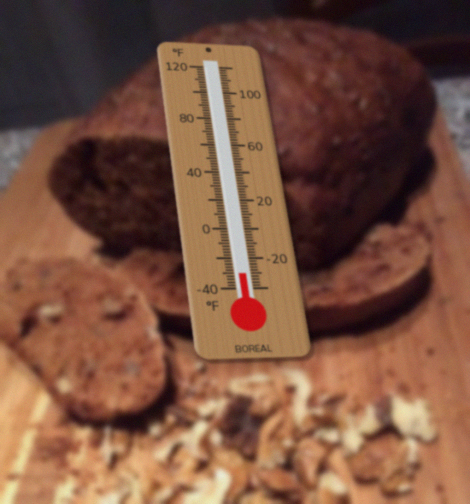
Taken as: °F -30
